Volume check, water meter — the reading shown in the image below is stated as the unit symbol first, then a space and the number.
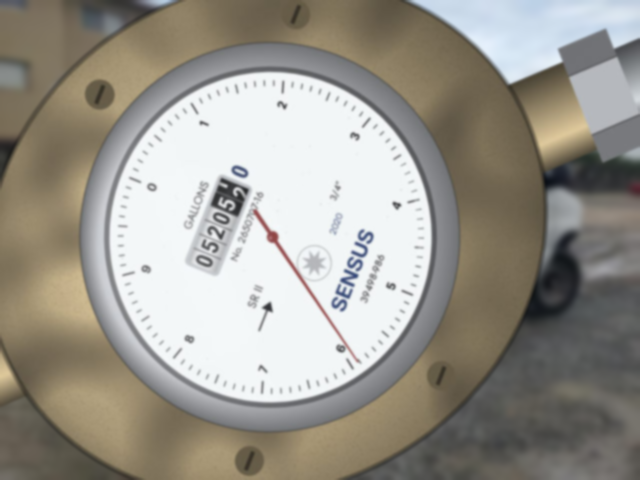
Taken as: gal 520515.9
